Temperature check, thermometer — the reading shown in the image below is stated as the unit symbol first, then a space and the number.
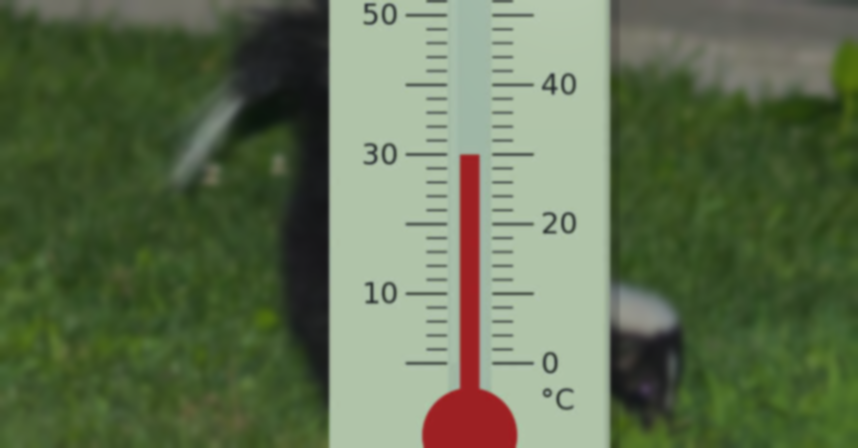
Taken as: °C 30
